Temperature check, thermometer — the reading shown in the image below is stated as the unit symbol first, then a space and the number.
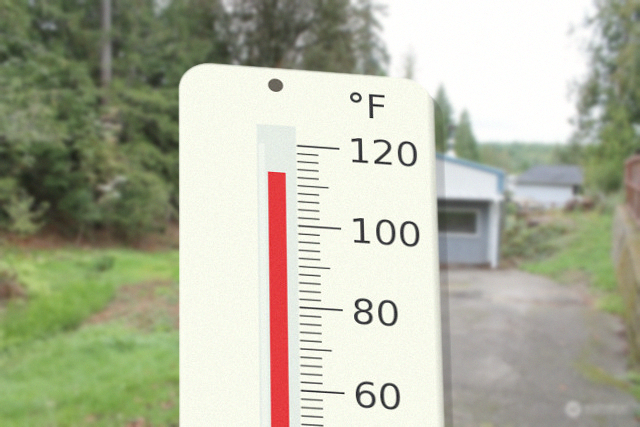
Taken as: °F 113
